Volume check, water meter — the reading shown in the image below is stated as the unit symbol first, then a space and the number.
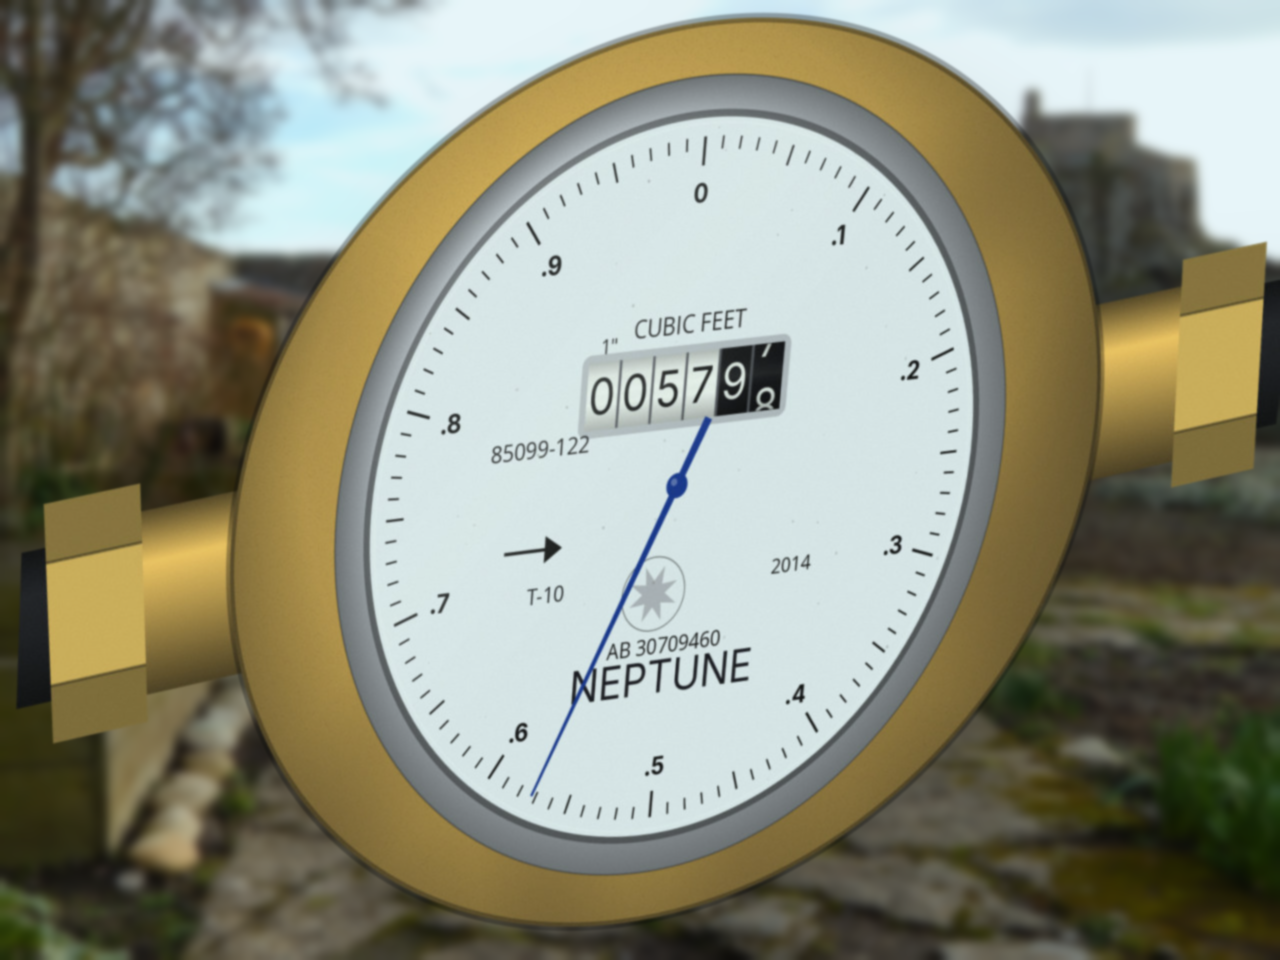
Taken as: ft³ 5797.57
